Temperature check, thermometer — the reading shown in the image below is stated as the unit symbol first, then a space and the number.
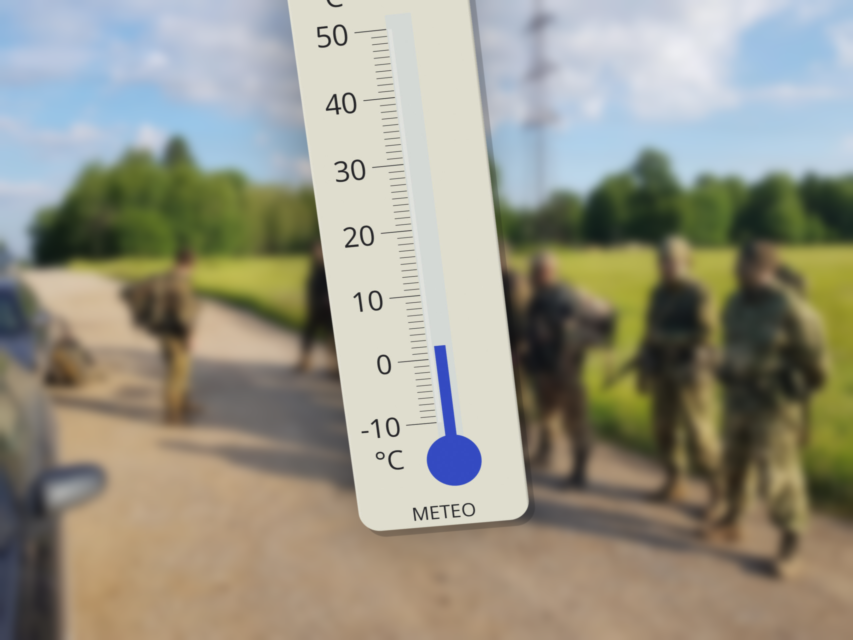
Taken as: °C 2
